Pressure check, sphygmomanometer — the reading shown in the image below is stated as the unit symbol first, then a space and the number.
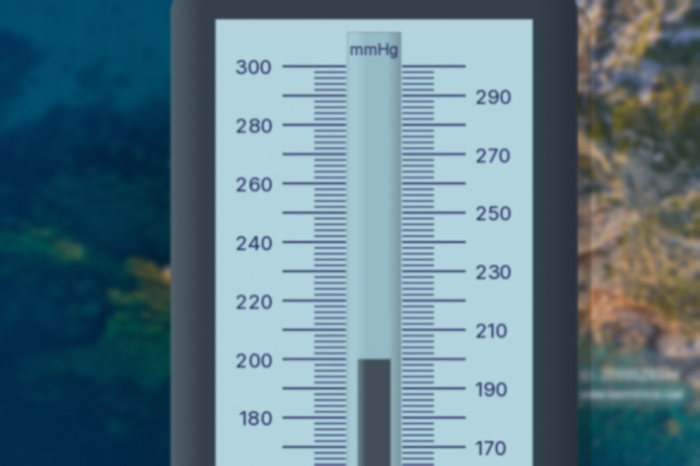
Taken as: mmHg 200
